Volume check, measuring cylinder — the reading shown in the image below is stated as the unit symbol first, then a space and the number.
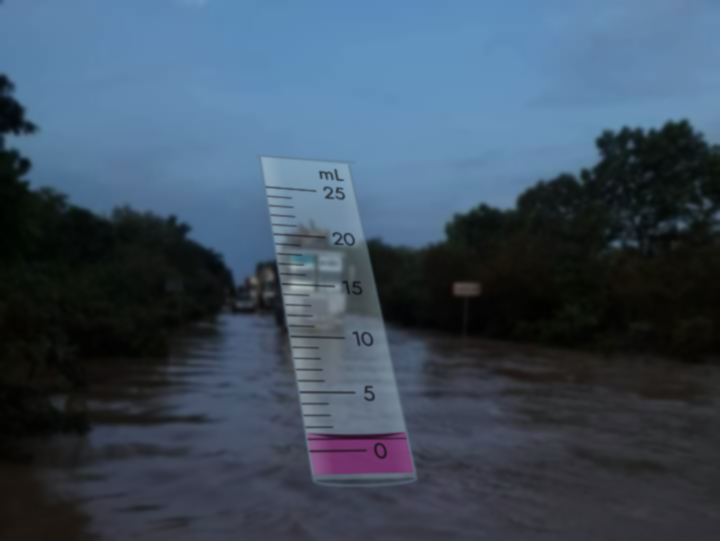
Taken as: mL 1
